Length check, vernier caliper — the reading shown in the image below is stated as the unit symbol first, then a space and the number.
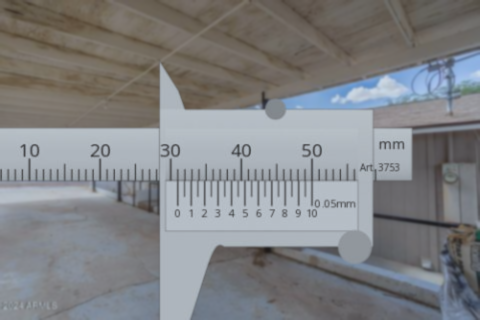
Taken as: mm 31.0
